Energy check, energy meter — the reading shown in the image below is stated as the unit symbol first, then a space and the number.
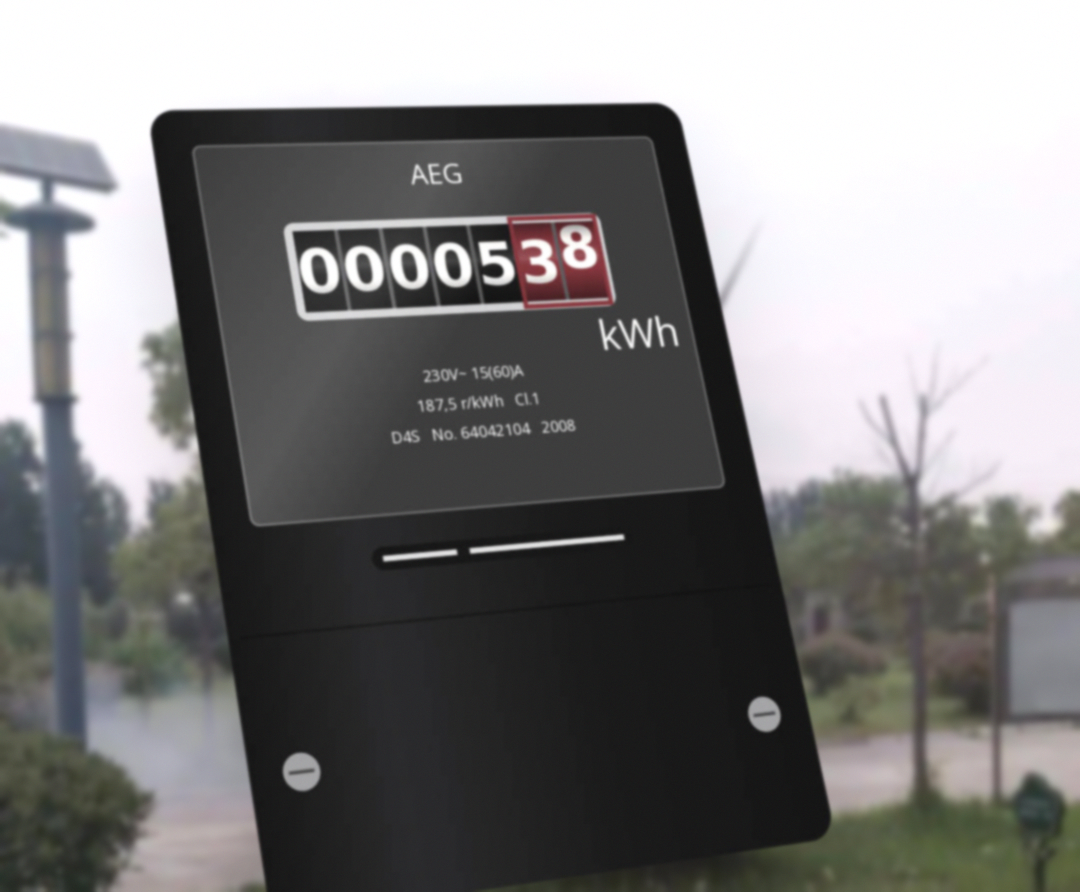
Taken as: kWh 5.38
